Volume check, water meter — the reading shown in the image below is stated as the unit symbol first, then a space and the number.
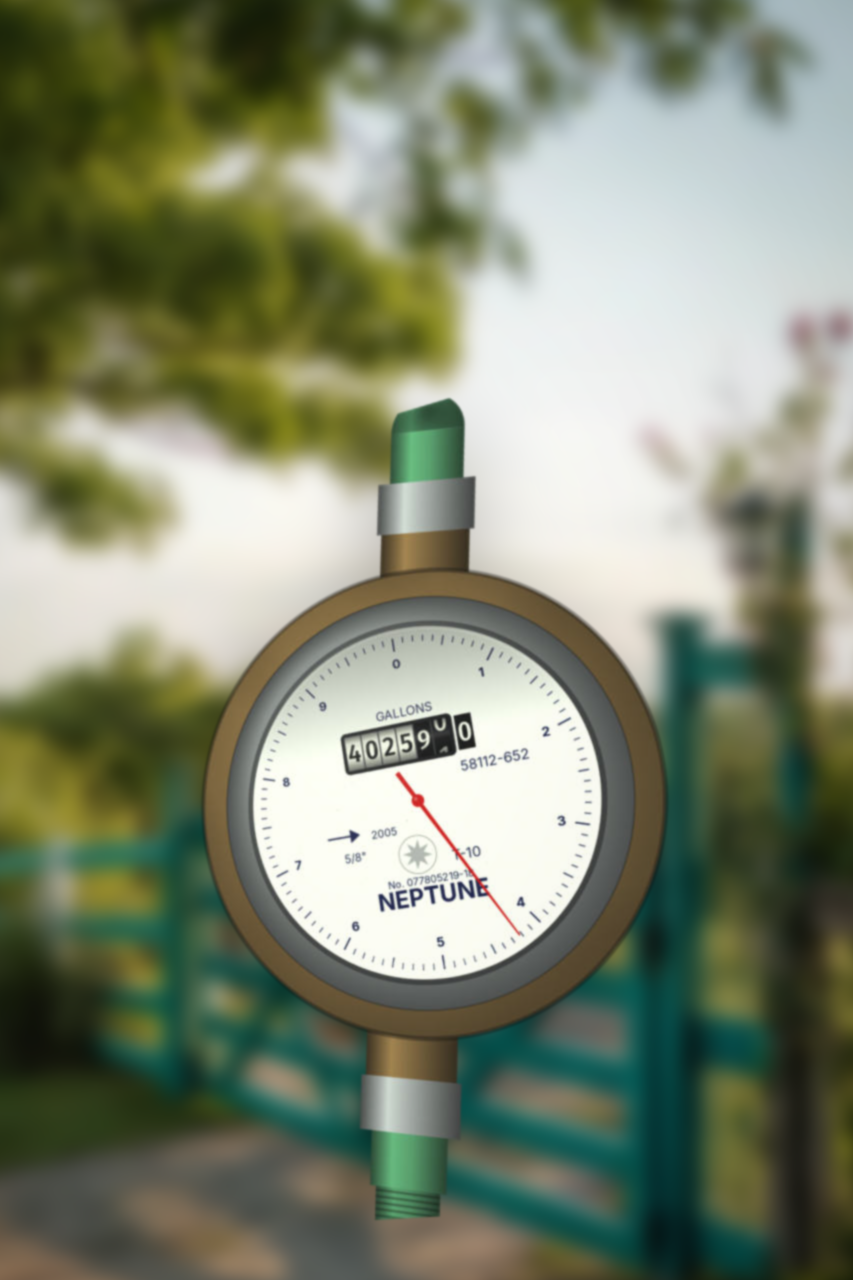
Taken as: gal 4025904.2
